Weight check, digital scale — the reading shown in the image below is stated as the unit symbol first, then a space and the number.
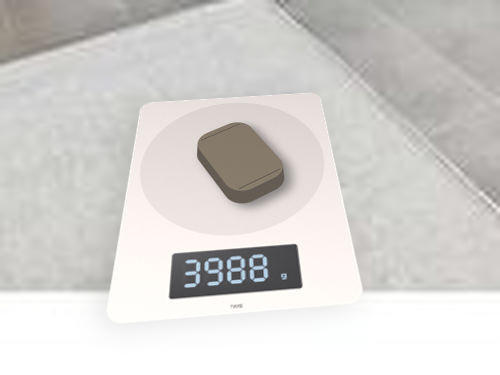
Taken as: g 3988
